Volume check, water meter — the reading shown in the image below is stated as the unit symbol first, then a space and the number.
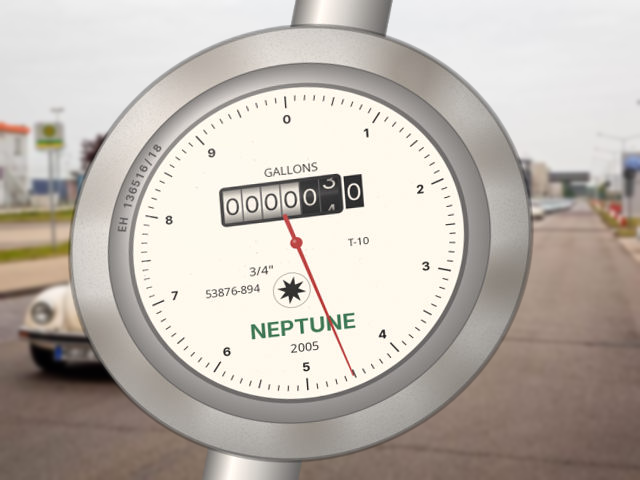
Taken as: gal 34.5
